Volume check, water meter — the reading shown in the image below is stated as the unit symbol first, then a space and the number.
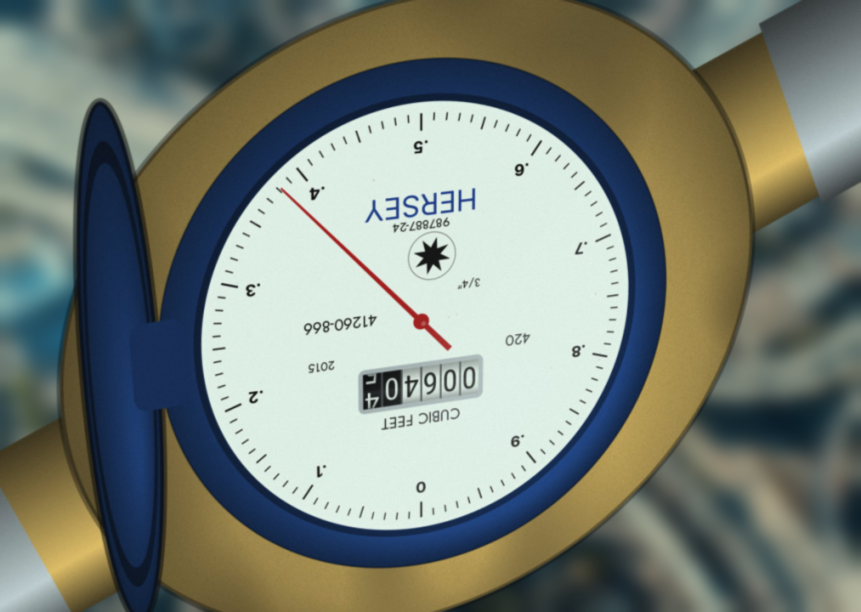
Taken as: ft³ 6404.38
